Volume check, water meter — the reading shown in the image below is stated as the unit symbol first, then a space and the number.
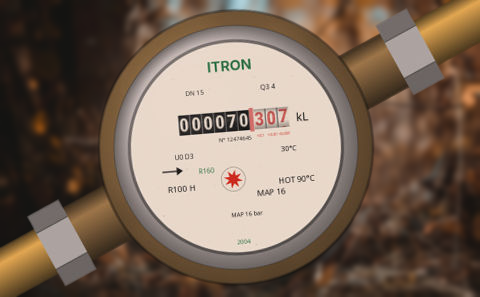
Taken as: kL 70.307
